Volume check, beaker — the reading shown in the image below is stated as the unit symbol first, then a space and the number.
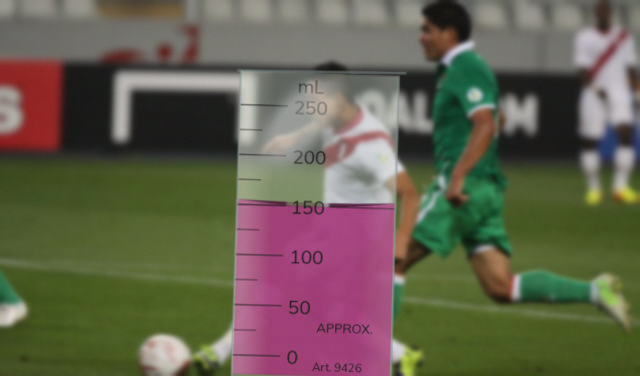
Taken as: mL 150
